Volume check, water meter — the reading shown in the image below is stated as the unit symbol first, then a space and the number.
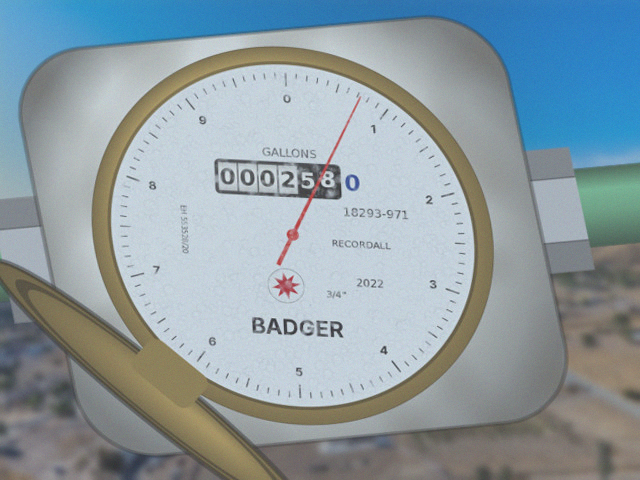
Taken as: gal 2580.7
